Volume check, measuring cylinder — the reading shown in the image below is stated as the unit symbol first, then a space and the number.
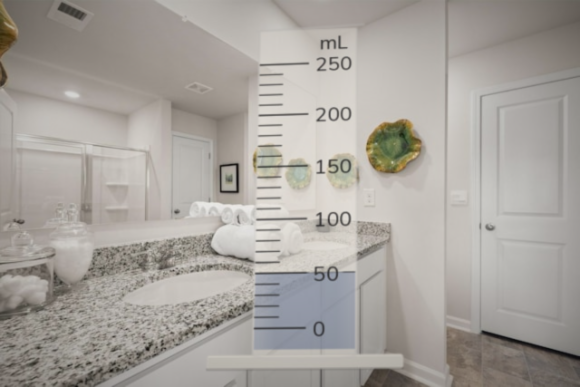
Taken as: mL 50
